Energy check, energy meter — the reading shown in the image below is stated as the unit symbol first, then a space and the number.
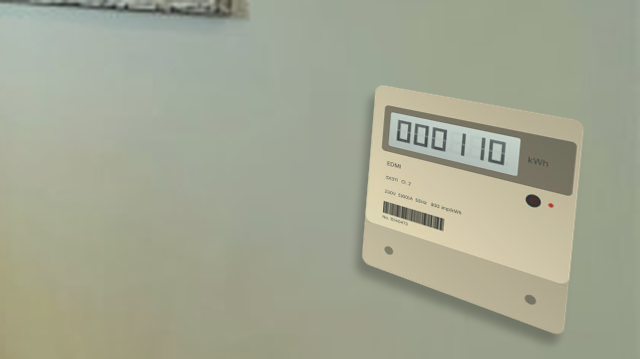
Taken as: kWh 110
